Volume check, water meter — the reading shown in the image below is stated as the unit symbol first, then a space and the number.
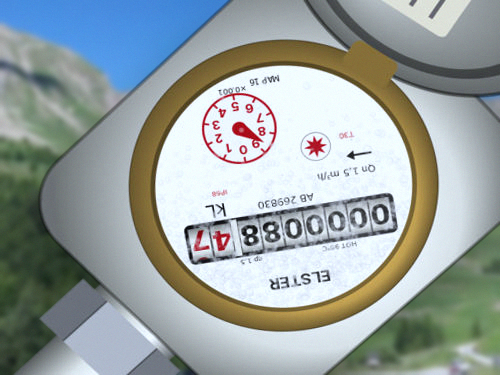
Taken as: kL 88.468
